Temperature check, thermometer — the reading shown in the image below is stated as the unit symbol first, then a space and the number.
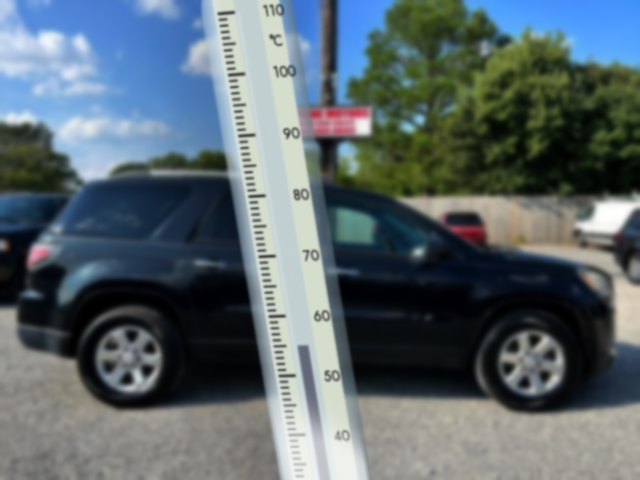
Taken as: °C 55
